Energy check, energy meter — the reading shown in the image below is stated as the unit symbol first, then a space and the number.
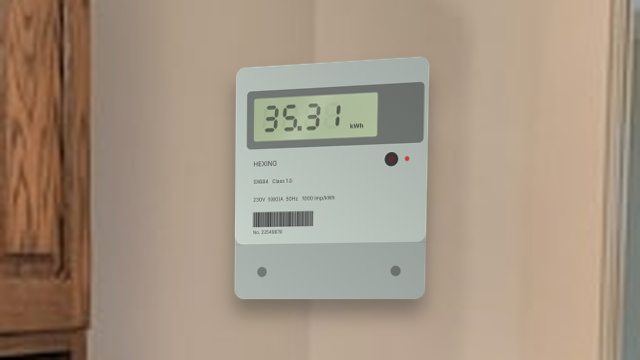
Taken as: kWh 35.31
